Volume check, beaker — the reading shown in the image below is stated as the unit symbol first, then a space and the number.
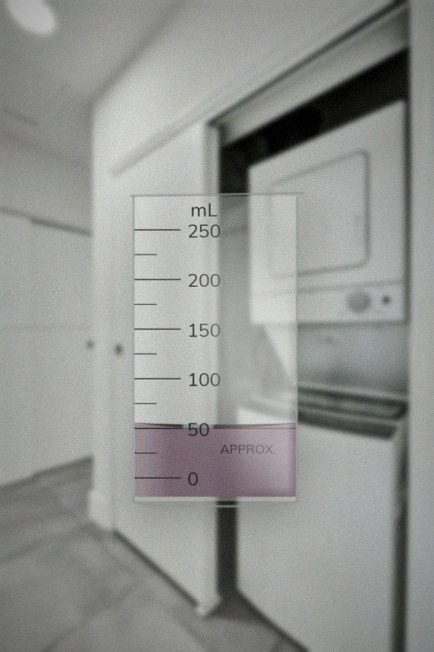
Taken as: mL 50
